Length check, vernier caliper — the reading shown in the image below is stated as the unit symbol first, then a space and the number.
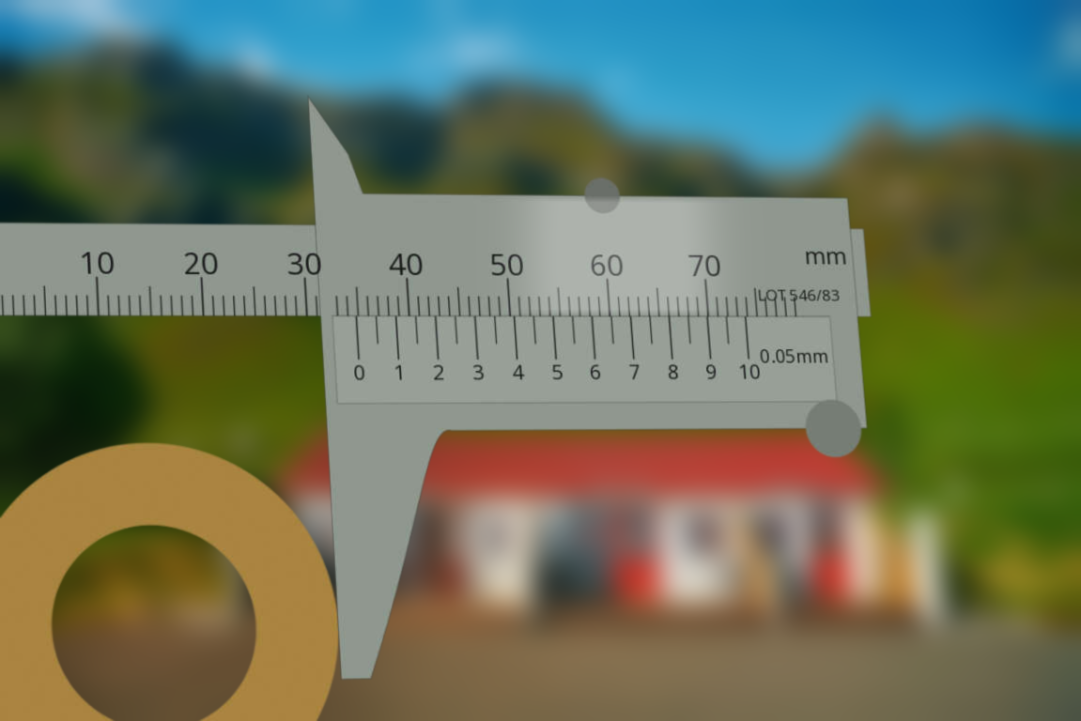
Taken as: mm 34.8
